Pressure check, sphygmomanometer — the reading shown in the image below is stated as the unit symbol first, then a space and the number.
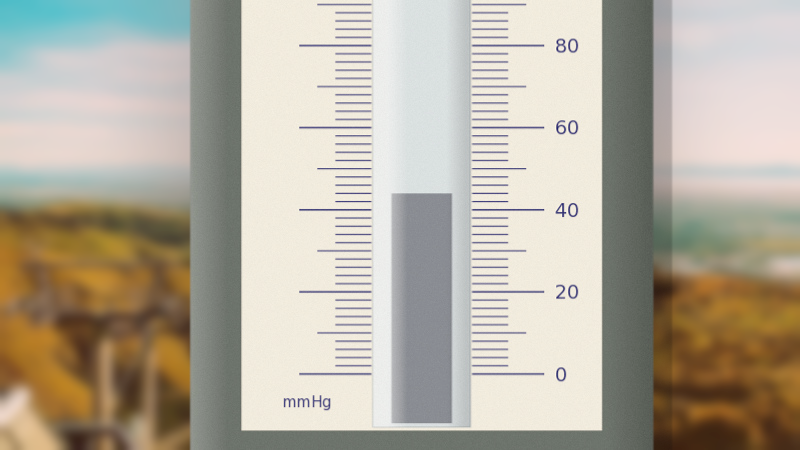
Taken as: mmHg 44
